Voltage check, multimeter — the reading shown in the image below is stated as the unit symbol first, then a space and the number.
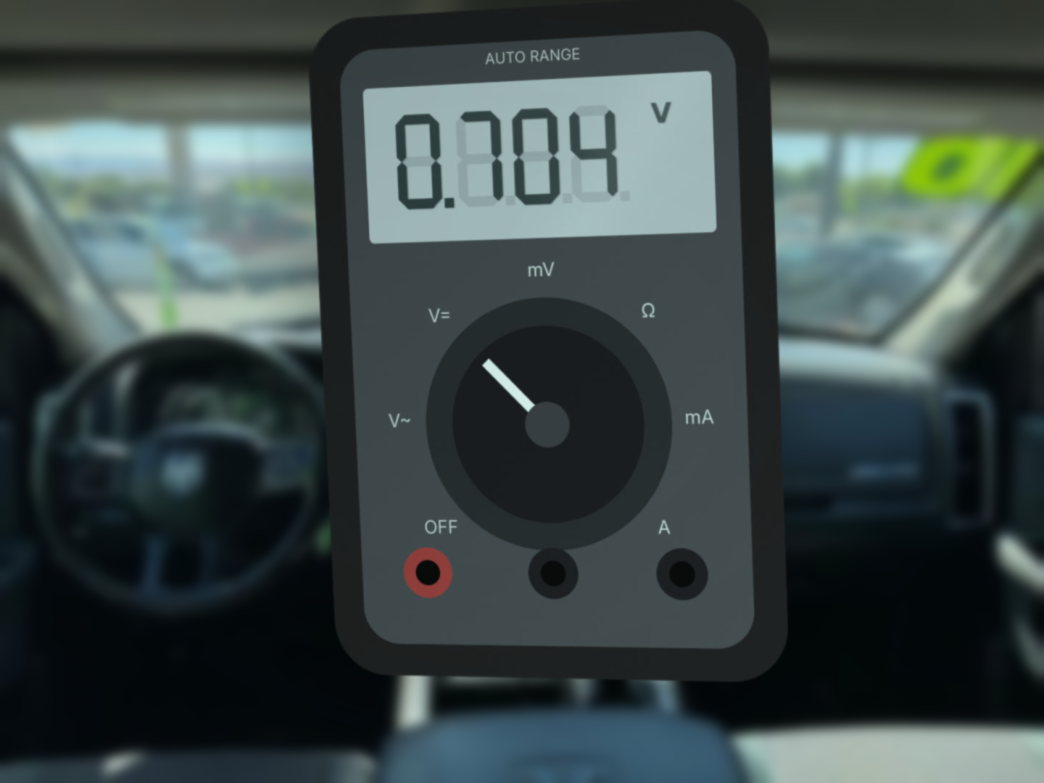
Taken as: V 0.704
